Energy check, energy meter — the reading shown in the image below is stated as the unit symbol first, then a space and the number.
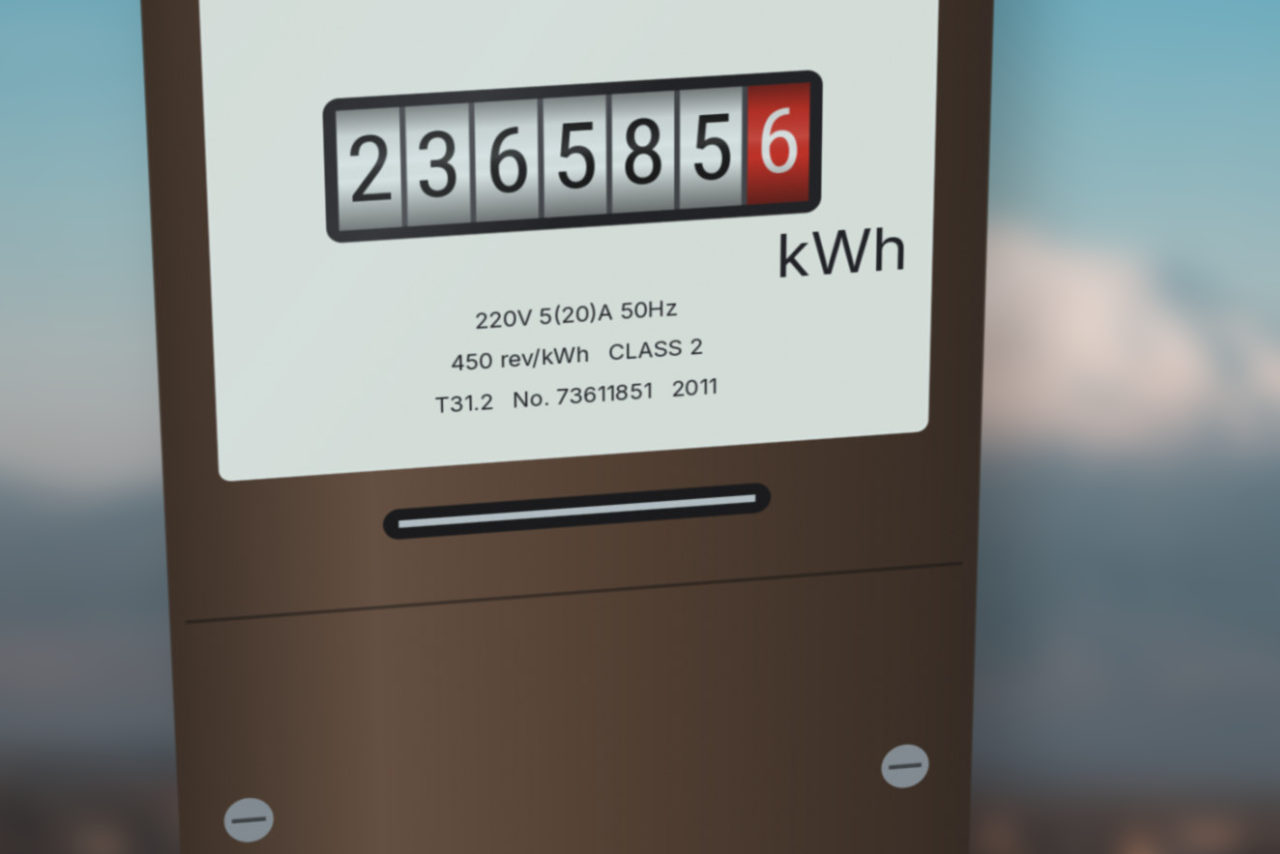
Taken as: kWh 236585.6
